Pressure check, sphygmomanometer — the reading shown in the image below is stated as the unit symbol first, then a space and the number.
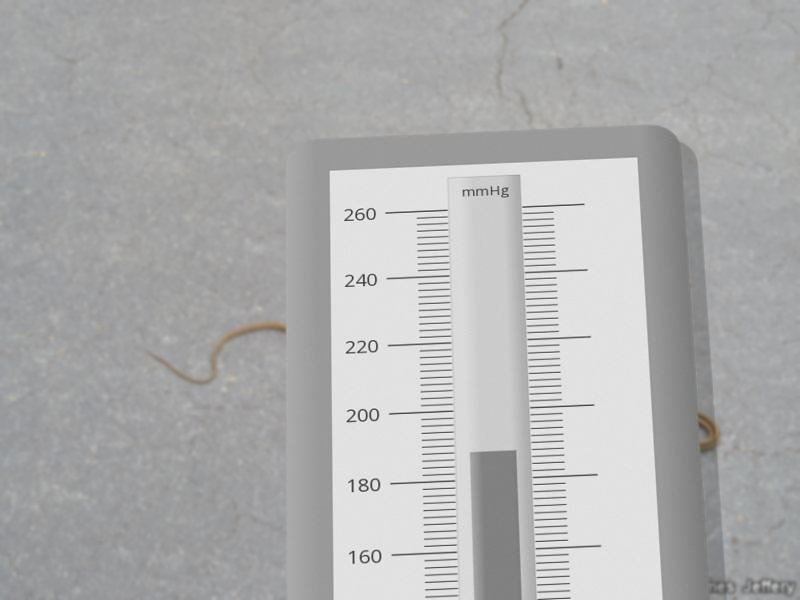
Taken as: mmHg 188
